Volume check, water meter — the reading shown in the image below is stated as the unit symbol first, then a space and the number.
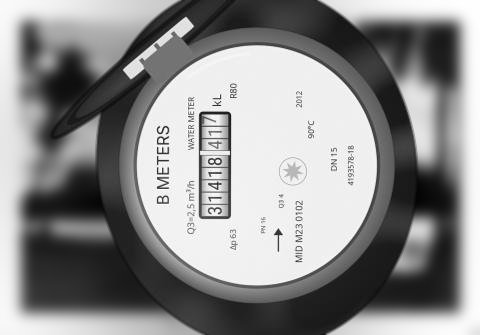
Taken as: kL 31418.417
